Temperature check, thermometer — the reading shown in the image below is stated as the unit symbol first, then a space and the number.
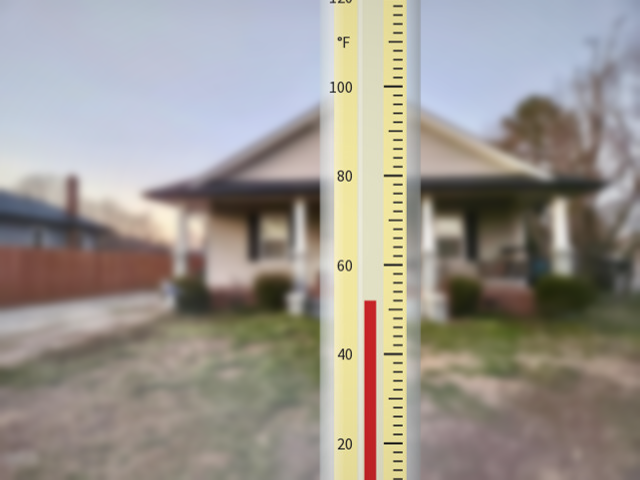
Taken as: °F 52
